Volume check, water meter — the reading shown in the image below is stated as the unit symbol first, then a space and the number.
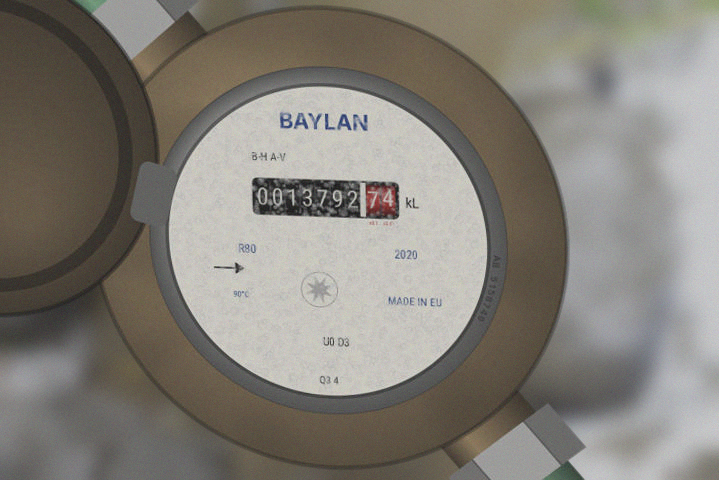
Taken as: kL 13792.74
